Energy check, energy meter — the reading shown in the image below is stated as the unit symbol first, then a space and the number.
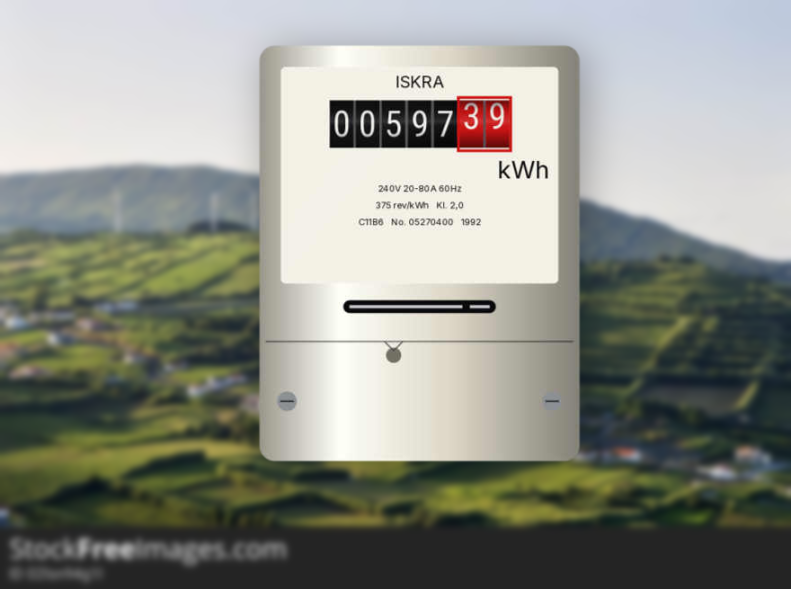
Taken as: kWh 597.39
